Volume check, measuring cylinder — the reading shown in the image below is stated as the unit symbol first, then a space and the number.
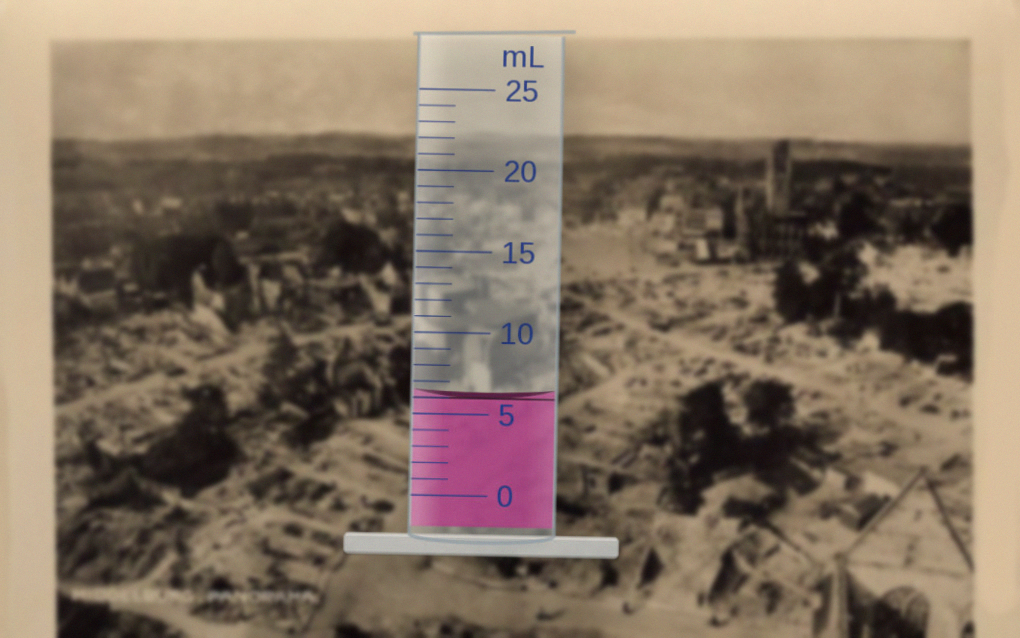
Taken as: mL 6
